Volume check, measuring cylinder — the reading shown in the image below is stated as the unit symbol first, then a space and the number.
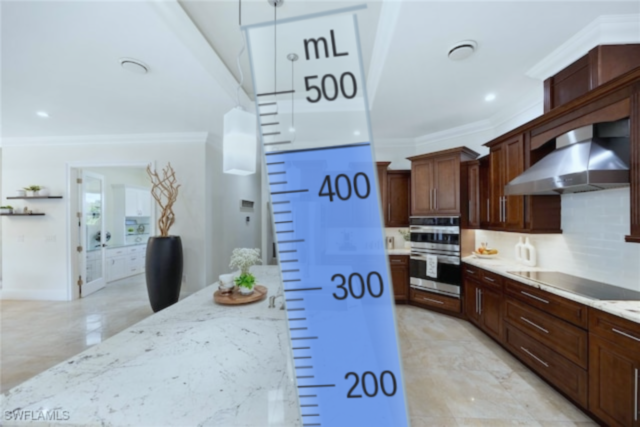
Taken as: mL 440
